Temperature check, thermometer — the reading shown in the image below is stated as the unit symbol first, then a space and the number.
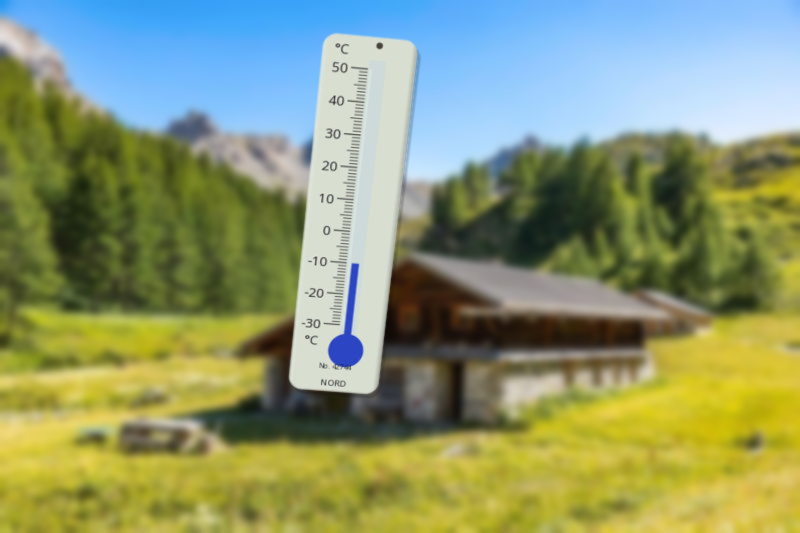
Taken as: °C -10
